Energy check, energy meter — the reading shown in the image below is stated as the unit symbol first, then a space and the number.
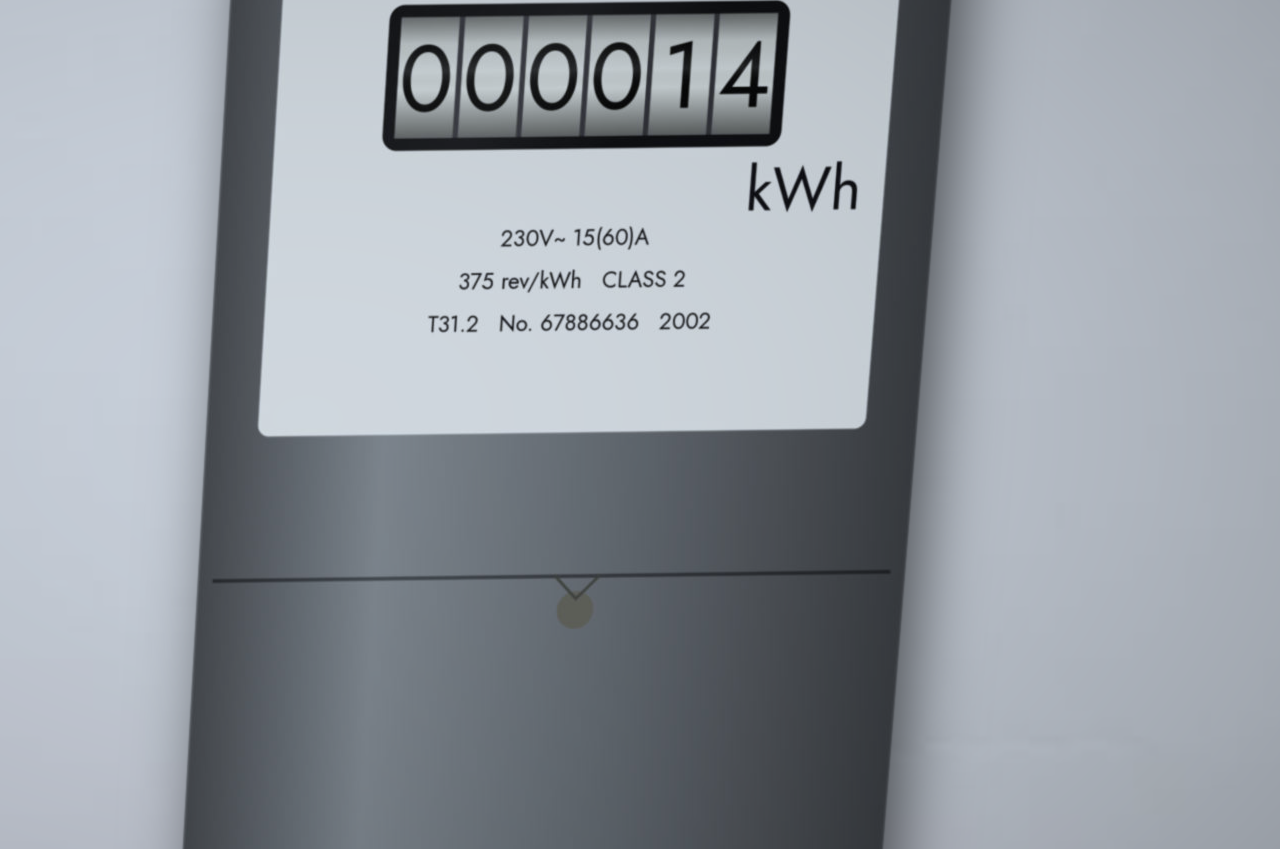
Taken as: kWh 14
